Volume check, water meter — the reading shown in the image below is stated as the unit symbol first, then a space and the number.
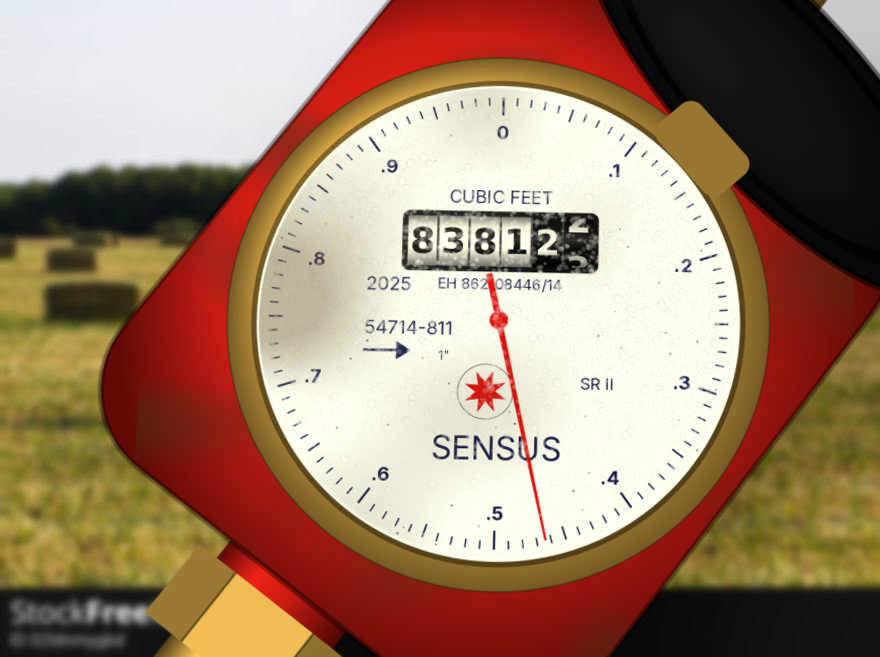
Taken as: ft³ 838122.46
